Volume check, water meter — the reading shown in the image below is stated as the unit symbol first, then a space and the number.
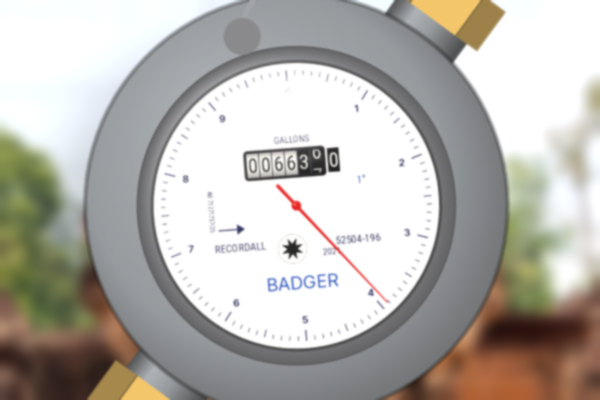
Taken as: gal 66363.9
